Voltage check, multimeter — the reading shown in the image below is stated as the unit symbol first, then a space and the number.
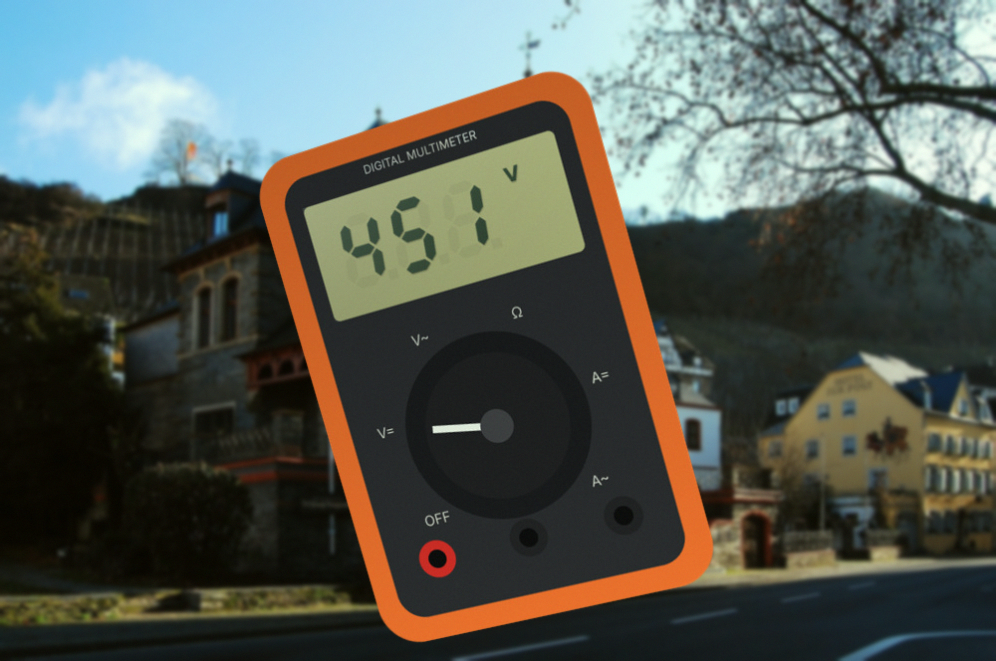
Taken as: V 451
